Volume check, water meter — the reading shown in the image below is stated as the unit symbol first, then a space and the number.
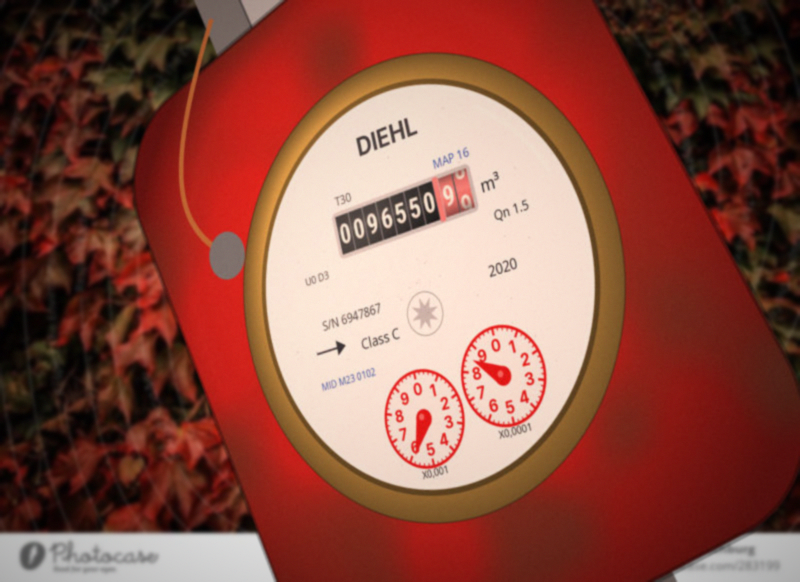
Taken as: m³ 96550.9858
